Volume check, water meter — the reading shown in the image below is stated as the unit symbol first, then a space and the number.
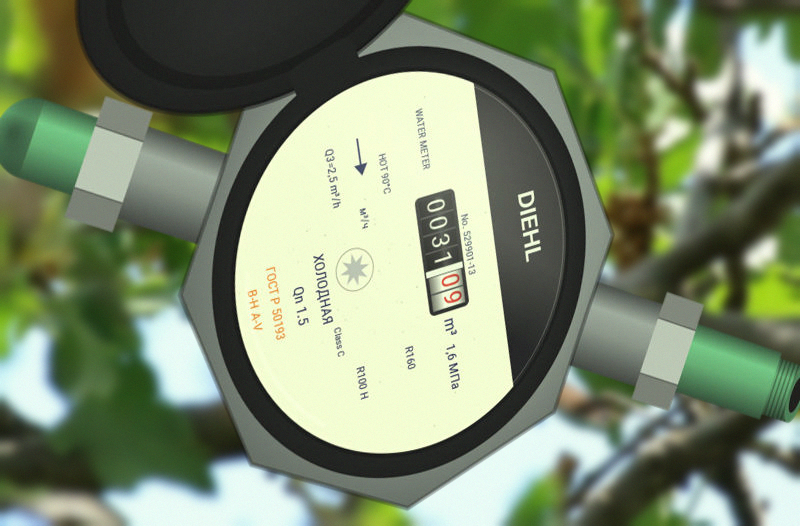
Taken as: m³ 31.09
